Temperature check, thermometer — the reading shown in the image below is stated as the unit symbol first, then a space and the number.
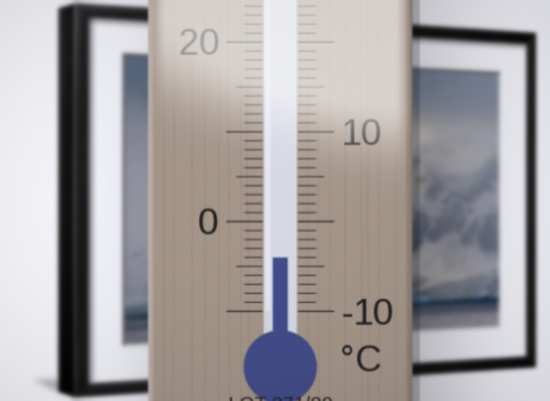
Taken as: °C -4
